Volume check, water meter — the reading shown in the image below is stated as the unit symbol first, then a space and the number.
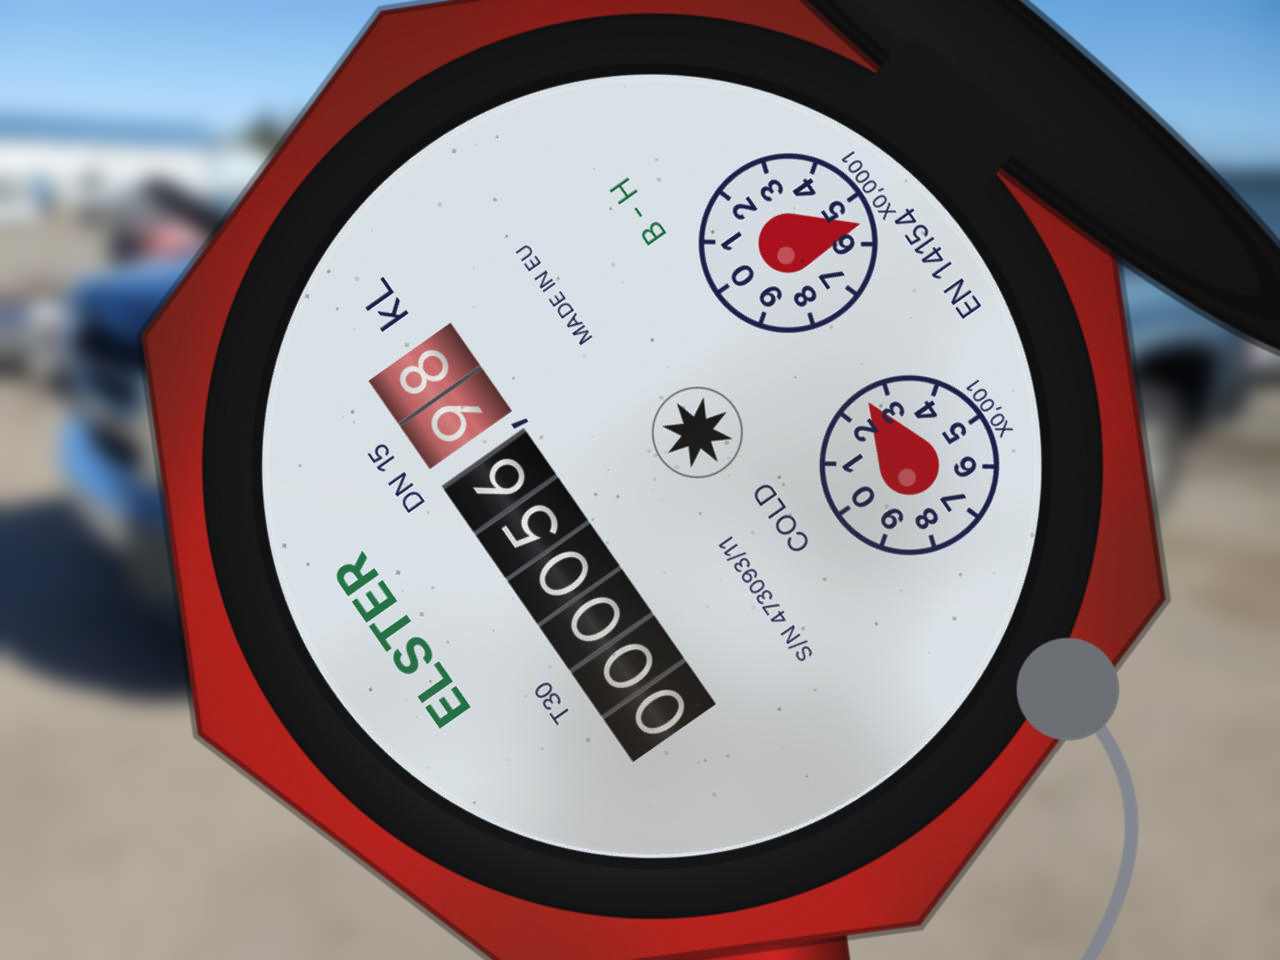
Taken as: kL 56.9825
